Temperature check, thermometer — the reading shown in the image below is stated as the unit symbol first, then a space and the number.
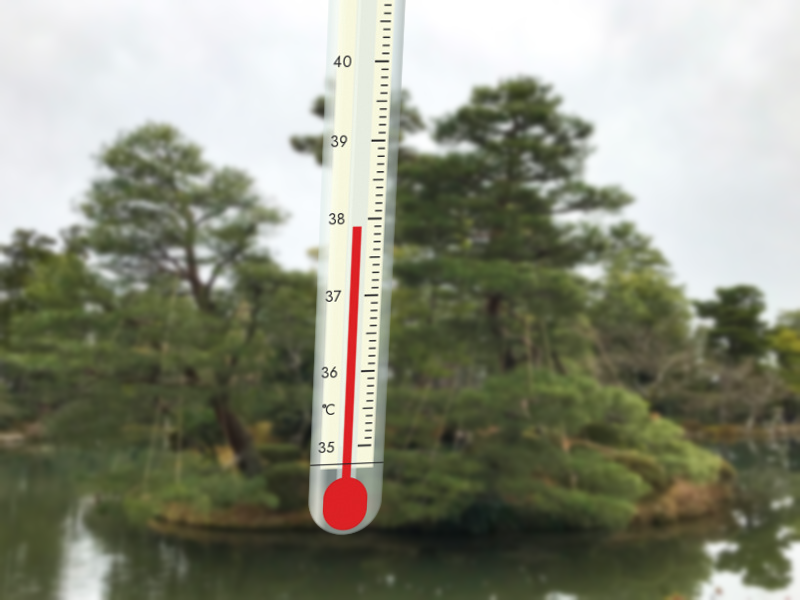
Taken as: °C 37.9
